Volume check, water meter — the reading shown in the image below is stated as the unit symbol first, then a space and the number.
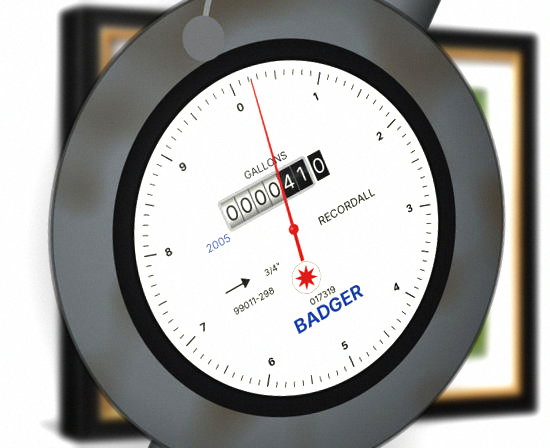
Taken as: gal 410.2
